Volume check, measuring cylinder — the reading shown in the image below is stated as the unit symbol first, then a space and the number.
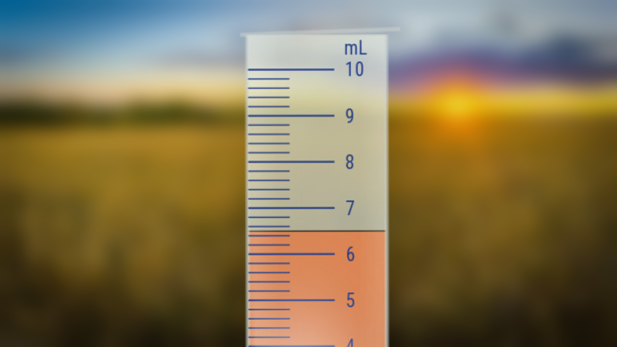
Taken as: mL 6.5
